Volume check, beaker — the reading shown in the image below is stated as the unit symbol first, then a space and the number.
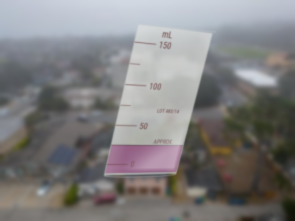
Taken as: mL 25
